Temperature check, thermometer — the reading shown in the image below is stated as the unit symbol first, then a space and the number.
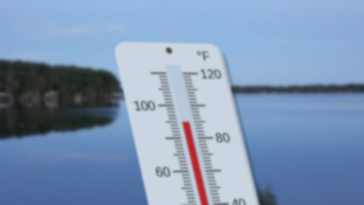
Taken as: °F 90
